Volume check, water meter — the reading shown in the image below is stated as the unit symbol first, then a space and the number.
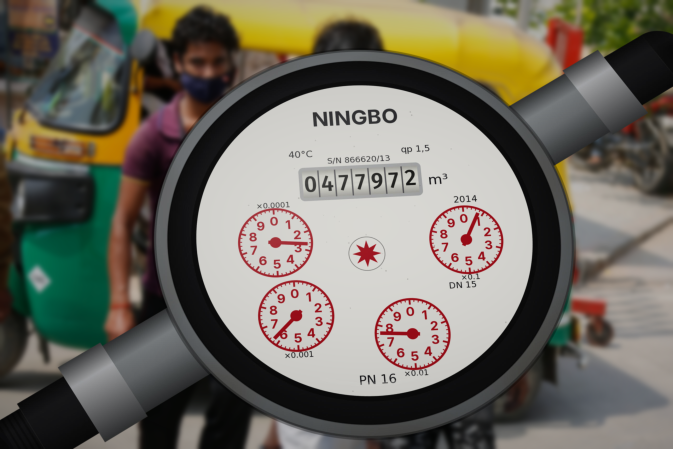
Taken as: m³ 477972.0762
